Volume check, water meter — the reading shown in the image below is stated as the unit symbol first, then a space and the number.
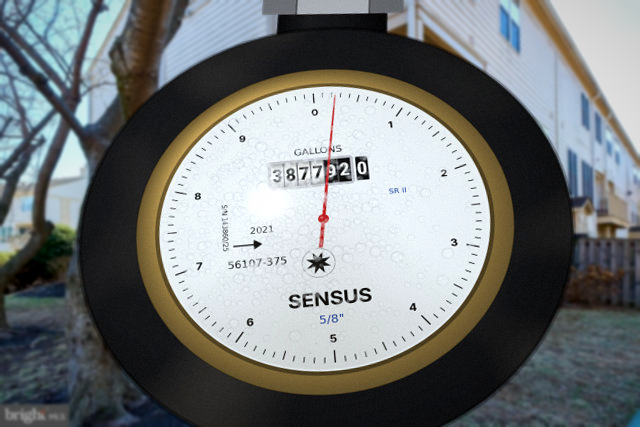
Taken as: gal 3877920.2
